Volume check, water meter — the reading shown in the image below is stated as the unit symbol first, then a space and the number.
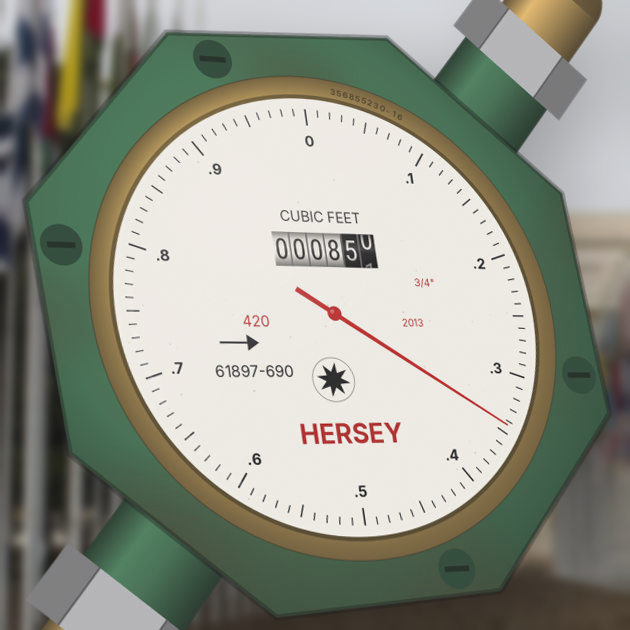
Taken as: ft³ 850.34
